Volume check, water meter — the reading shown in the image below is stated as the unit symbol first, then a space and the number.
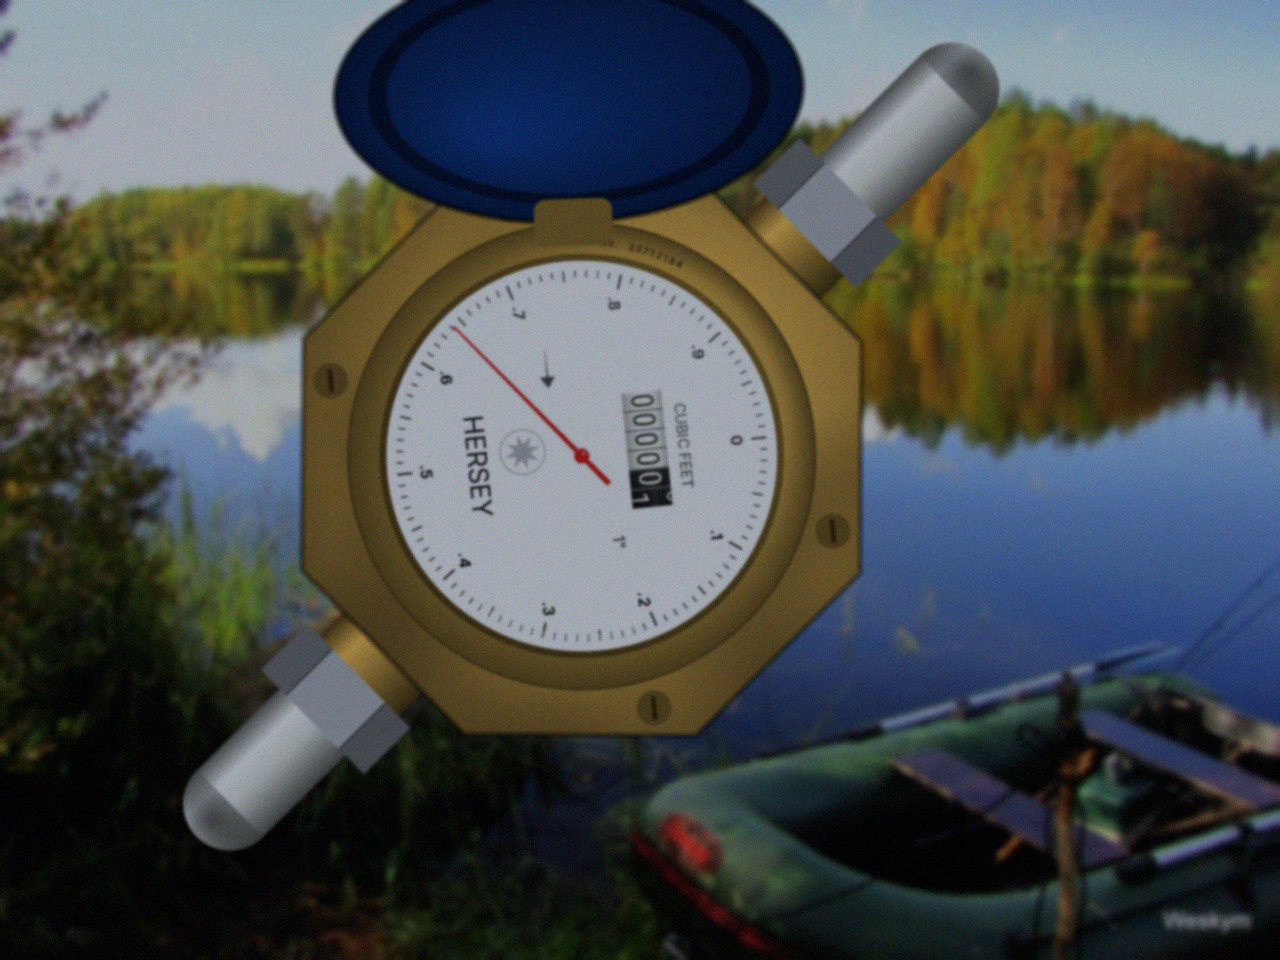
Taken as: ft³ 0.64
